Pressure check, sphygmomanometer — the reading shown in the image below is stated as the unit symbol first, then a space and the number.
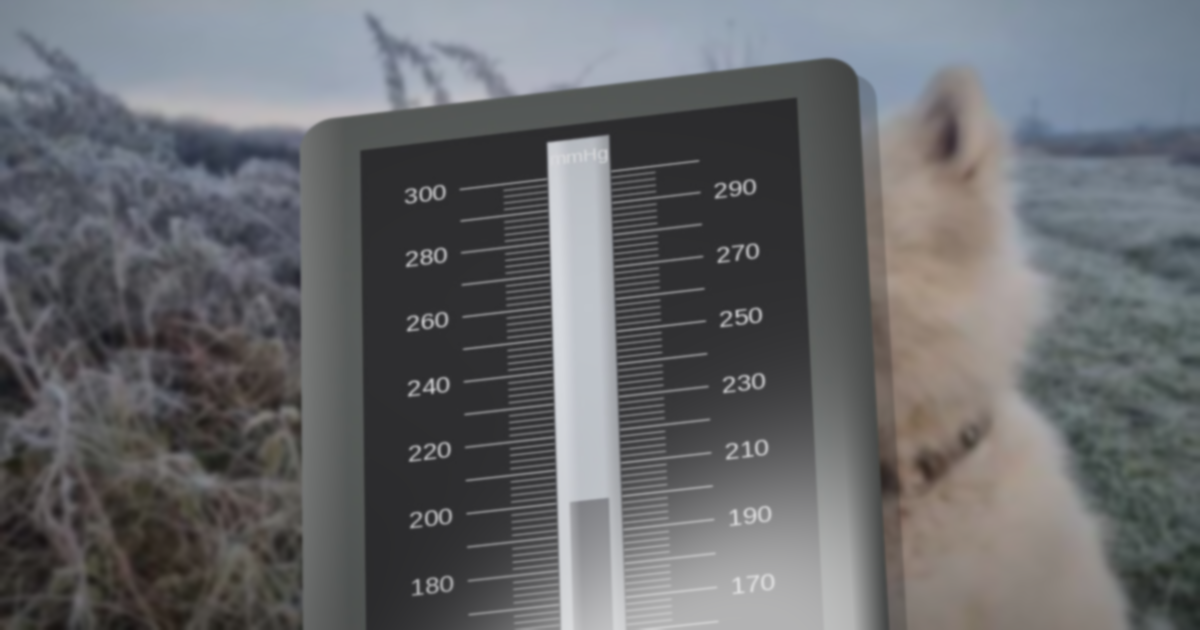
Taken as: mmHg 200
